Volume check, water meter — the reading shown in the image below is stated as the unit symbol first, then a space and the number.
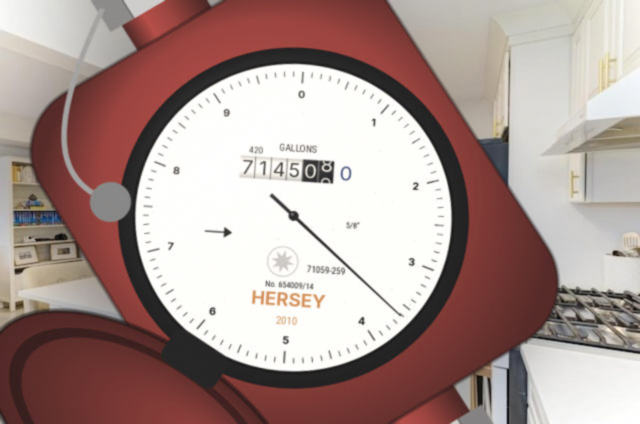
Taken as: gal 7145083.6
